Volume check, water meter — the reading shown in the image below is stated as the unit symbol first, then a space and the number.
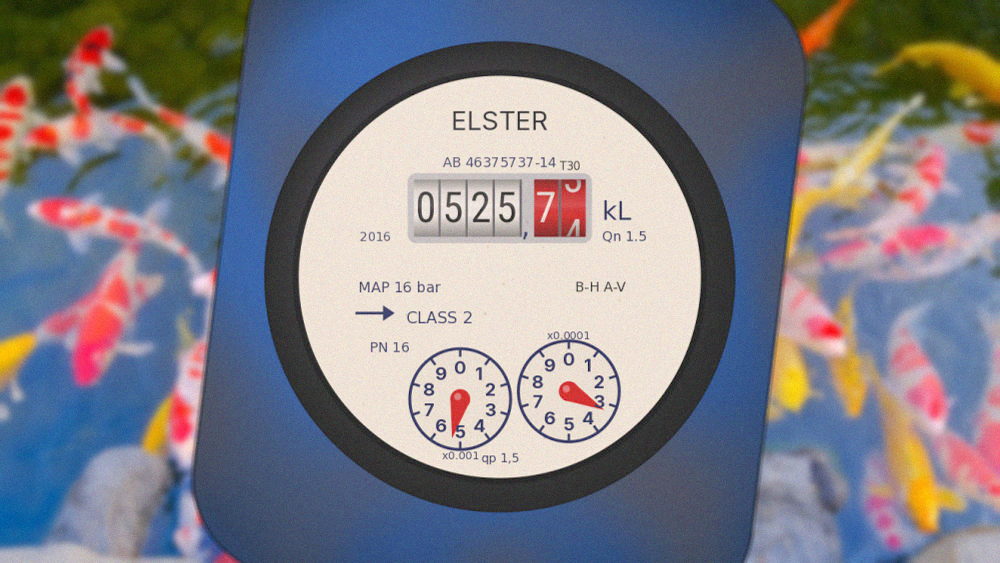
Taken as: kL 525.7353
